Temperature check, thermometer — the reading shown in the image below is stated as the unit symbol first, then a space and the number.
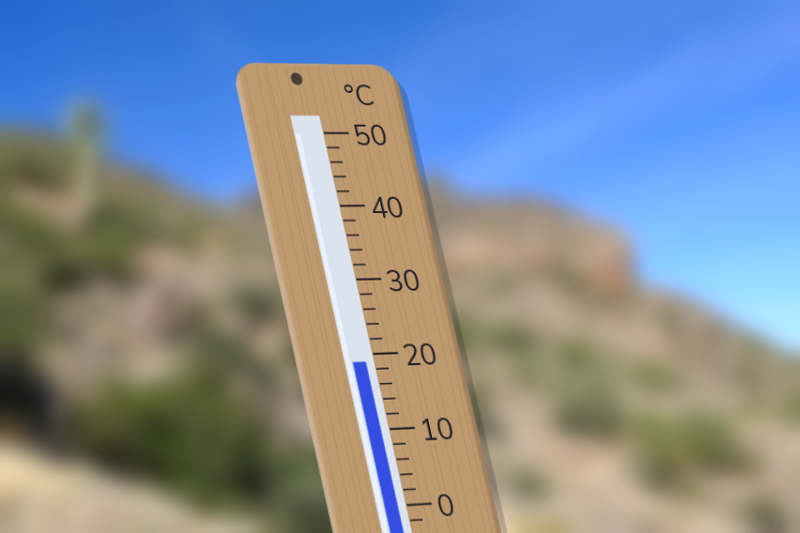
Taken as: °C 19
